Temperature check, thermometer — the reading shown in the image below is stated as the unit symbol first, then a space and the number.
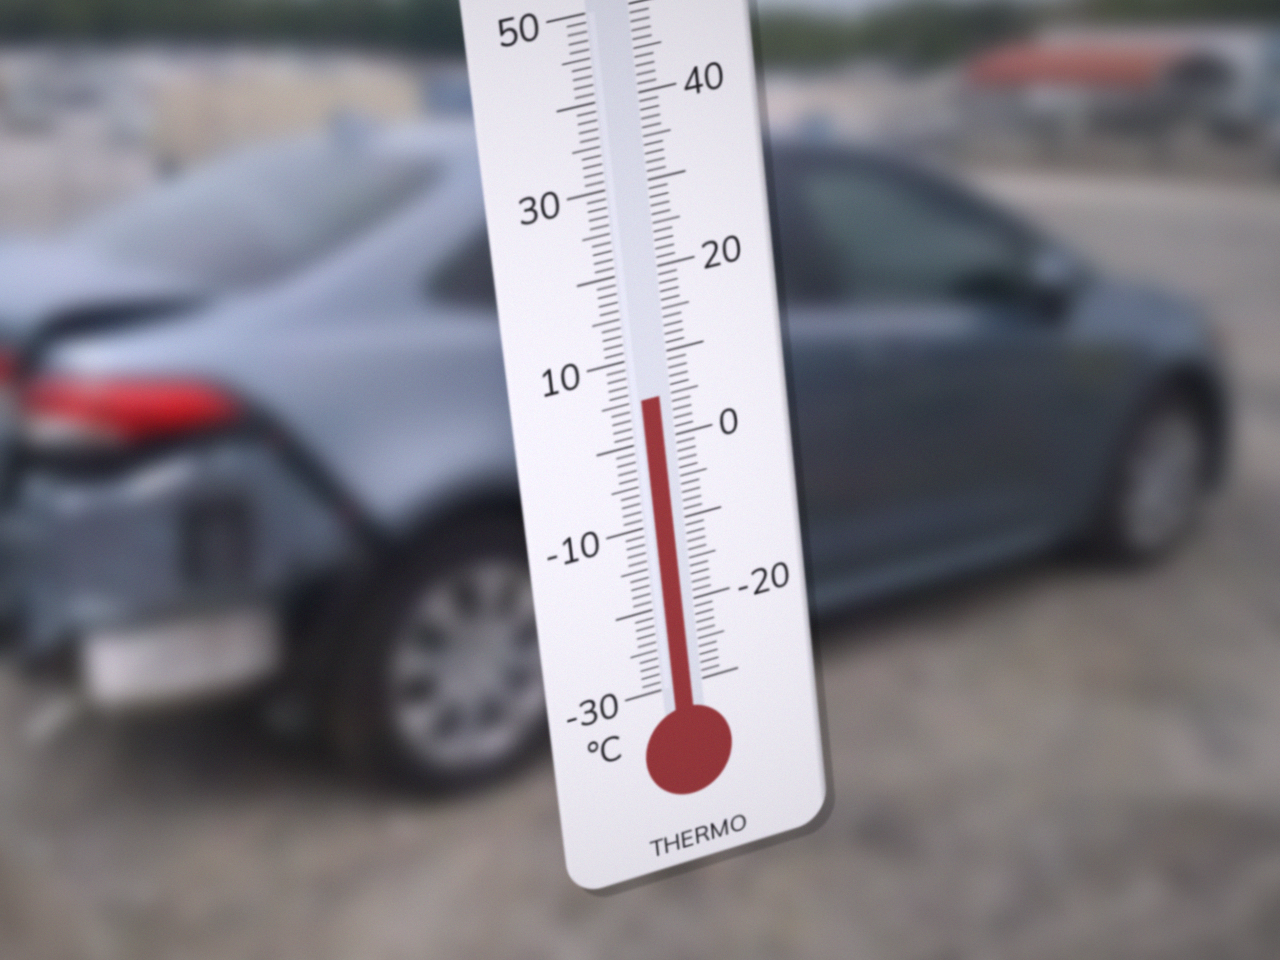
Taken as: °C 5
